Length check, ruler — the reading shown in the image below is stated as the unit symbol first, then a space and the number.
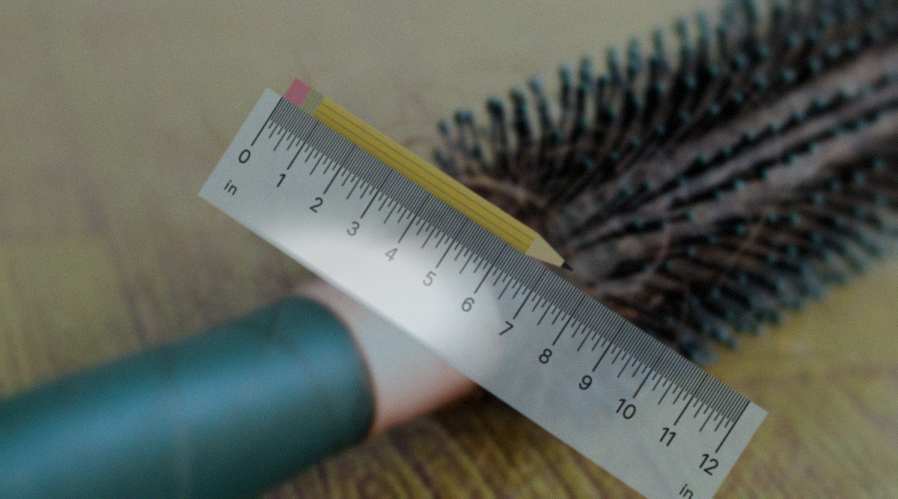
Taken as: in 7.5
